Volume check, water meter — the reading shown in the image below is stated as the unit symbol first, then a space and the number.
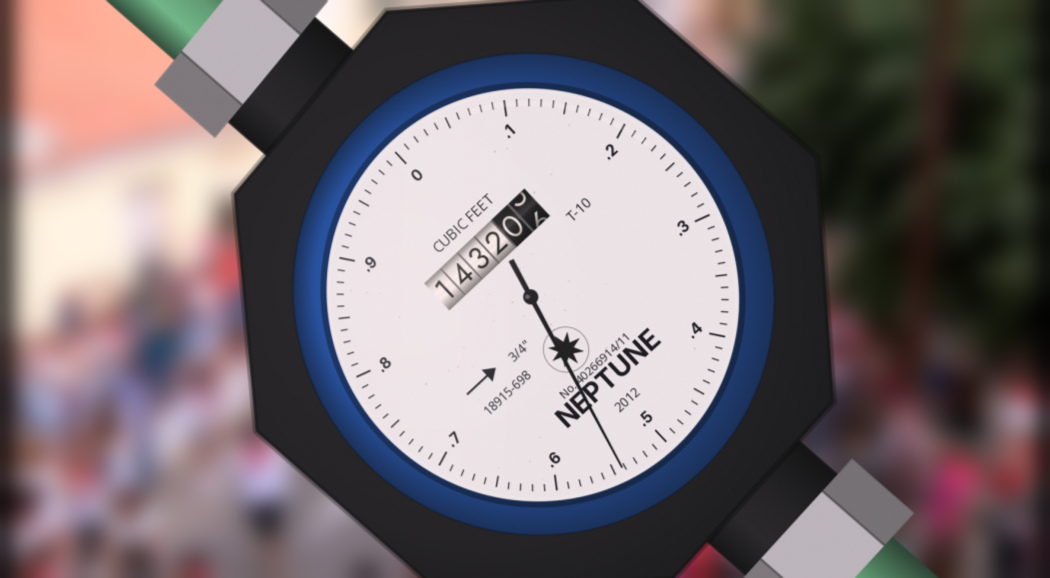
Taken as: ft³ 143205.54
